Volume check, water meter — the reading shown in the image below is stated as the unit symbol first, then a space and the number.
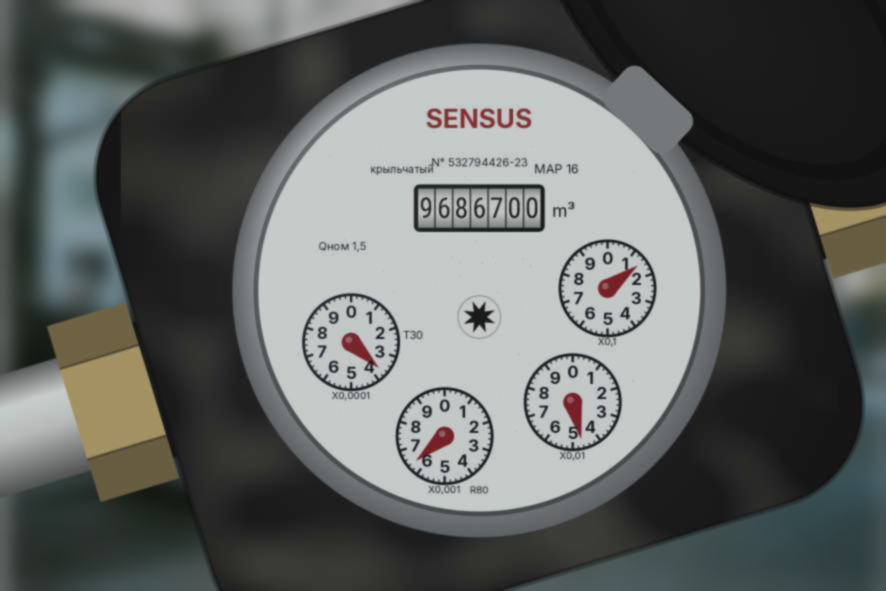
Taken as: m³ 9686700.1463
